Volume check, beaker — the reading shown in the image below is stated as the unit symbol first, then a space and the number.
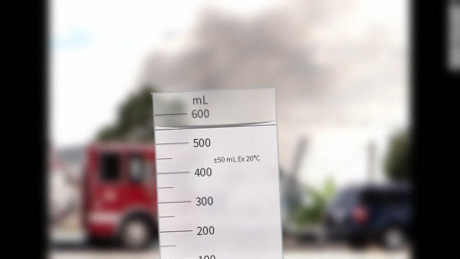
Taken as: mL 550
